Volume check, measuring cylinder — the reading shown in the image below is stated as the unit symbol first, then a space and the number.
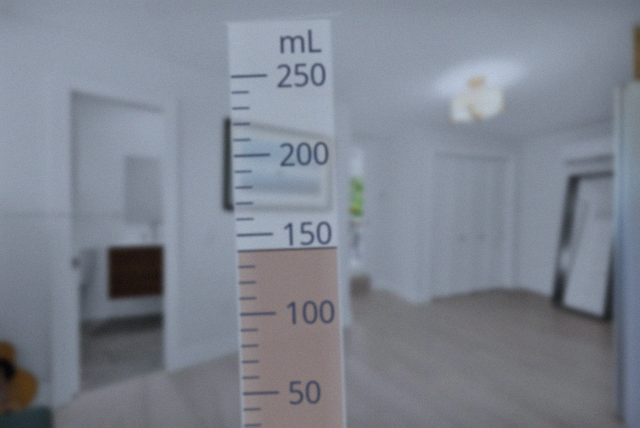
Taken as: mL 140
